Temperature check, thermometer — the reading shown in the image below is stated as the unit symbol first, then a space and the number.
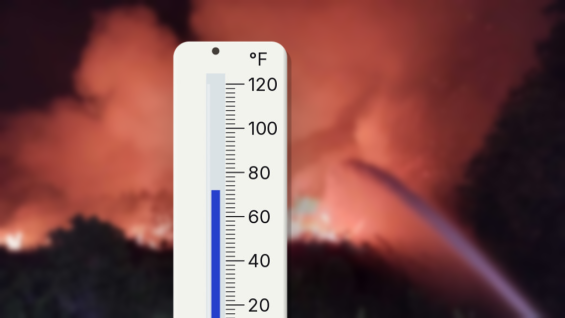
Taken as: °F 72
